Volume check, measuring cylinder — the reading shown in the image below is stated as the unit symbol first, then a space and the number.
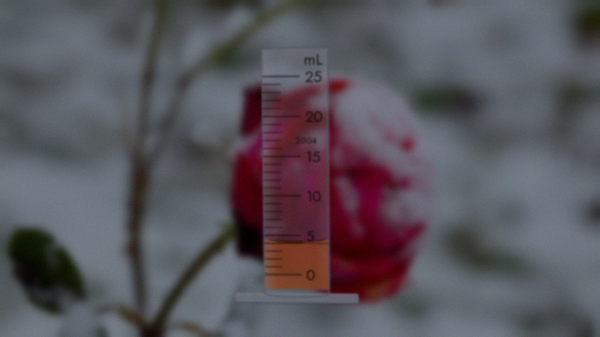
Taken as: mL 4
